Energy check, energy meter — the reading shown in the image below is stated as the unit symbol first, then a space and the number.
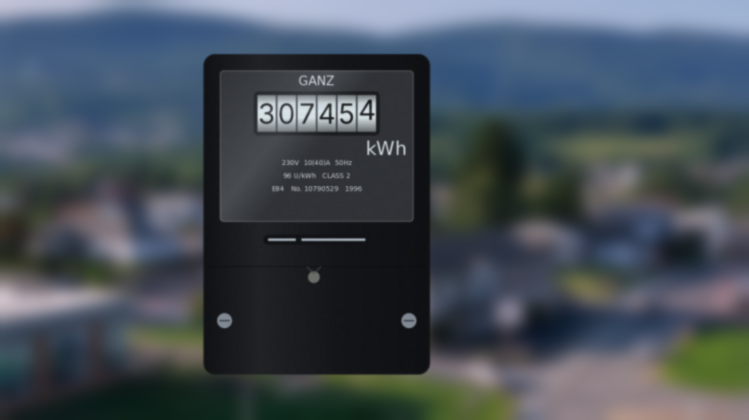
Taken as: kWh 307454
